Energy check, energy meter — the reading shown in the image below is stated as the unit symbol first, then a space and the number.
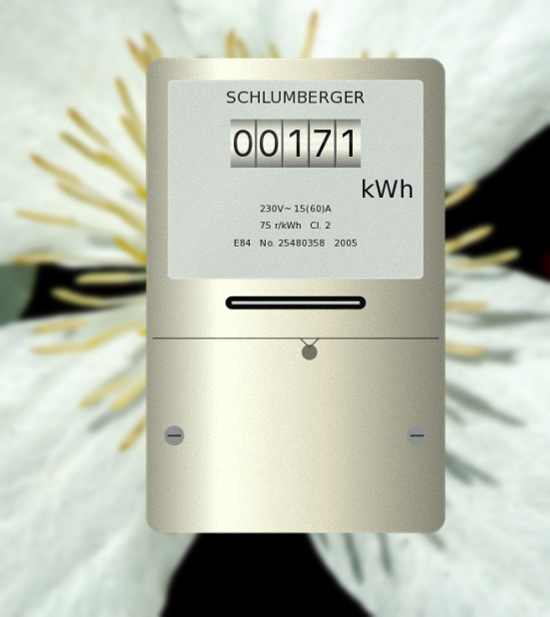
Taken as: kWh 171
